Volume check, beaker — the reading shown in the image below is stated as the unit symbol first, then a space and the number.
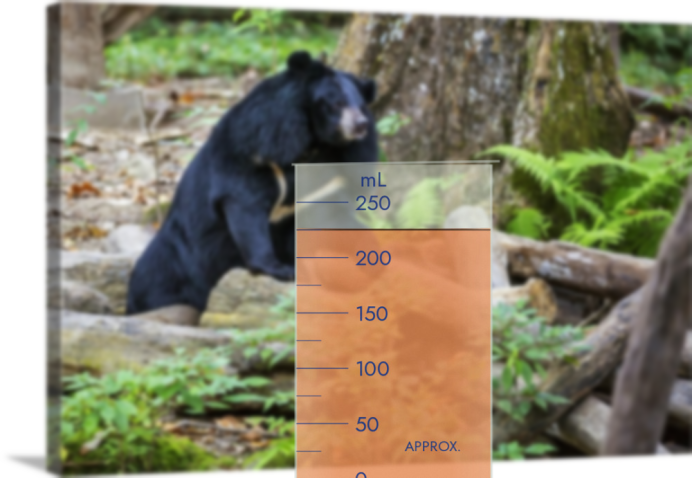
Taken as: mL 225
